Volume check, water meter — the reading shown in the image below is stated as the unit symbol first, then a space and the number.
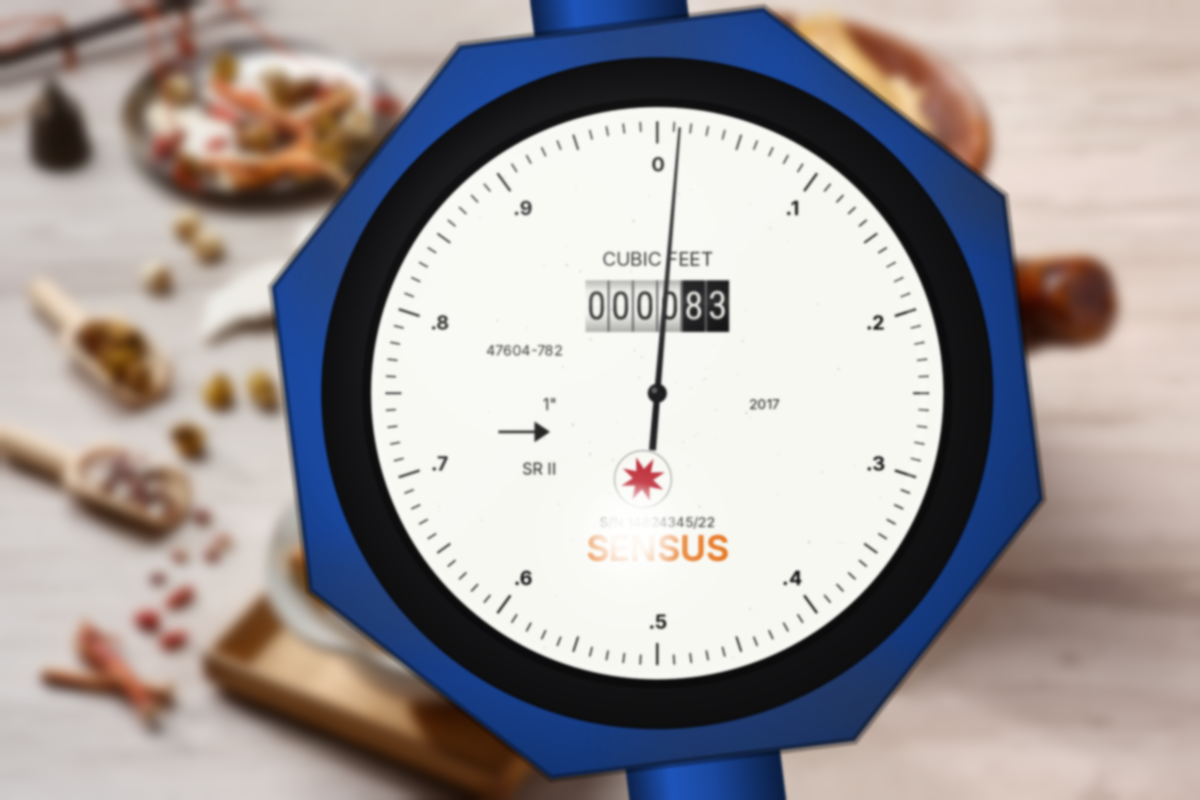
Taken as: ft³ 83.01
